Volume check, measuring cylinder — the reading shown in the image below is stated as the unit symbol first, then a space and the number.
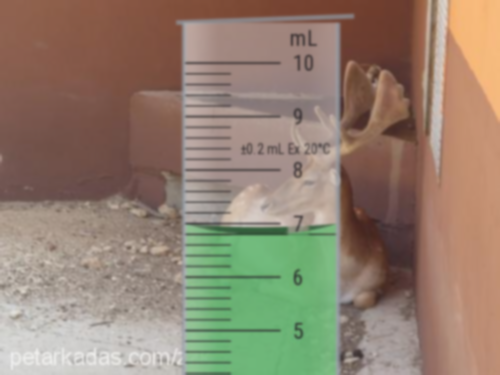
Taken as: mL 6.8
